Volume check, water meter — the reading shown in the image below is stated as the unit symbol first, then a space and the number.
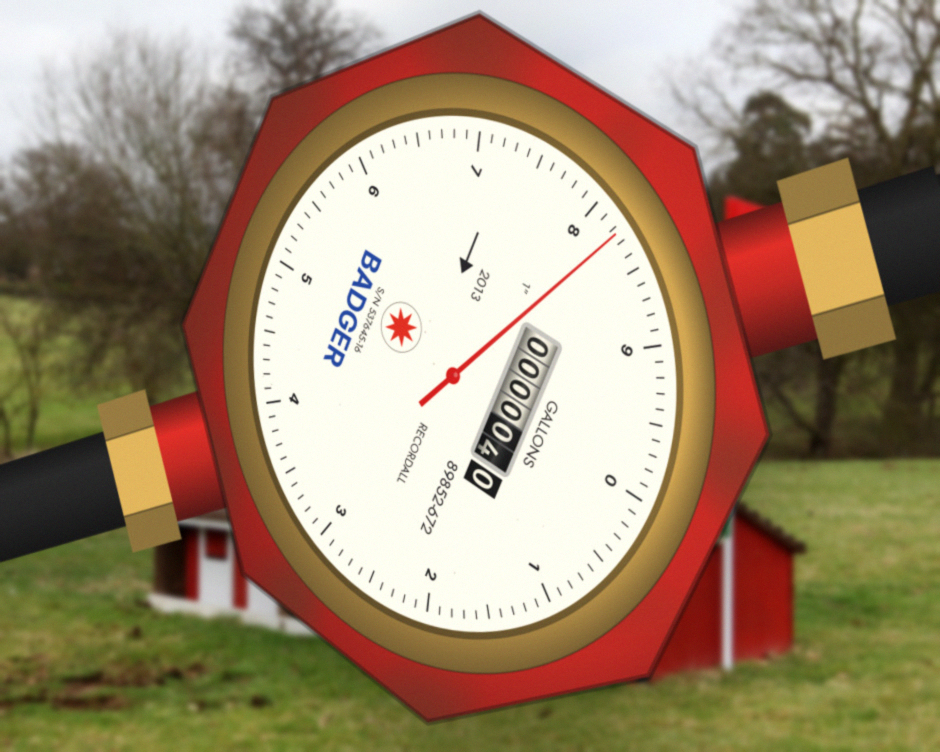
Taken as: gal 38.2
